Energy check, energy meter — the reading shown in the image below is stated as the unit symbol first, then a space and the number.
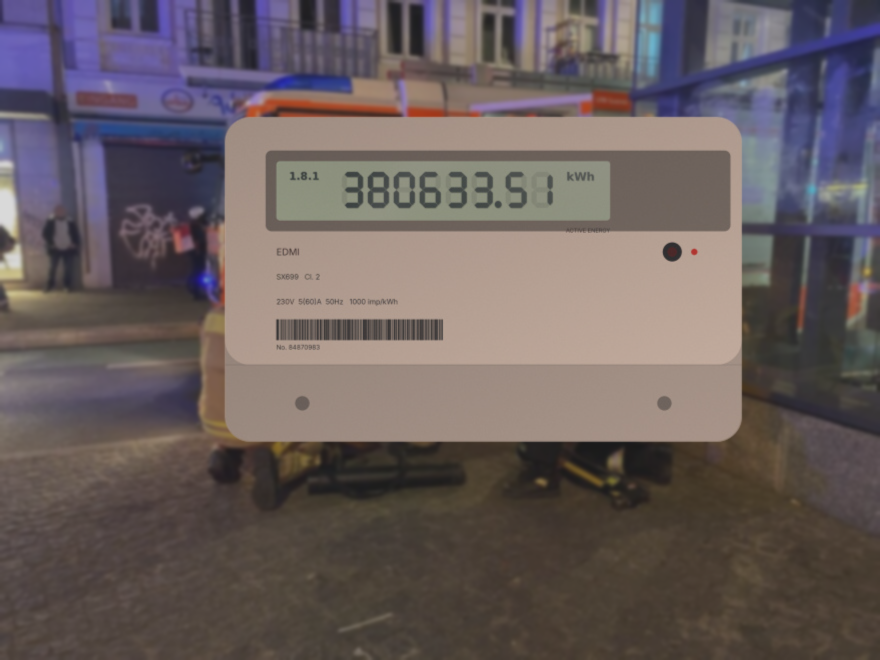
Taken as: kWh 380633.51
